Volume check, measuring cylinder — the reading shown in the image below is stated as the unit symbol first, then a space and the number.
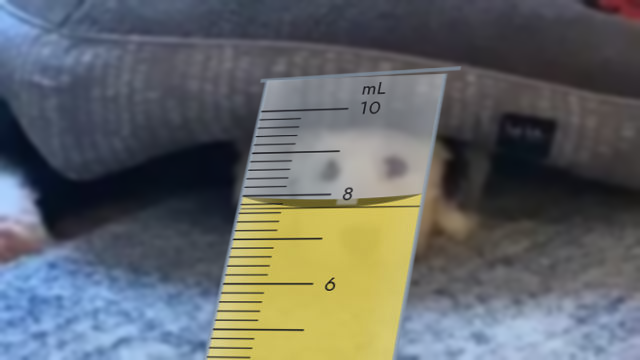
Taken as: mL 7.7
